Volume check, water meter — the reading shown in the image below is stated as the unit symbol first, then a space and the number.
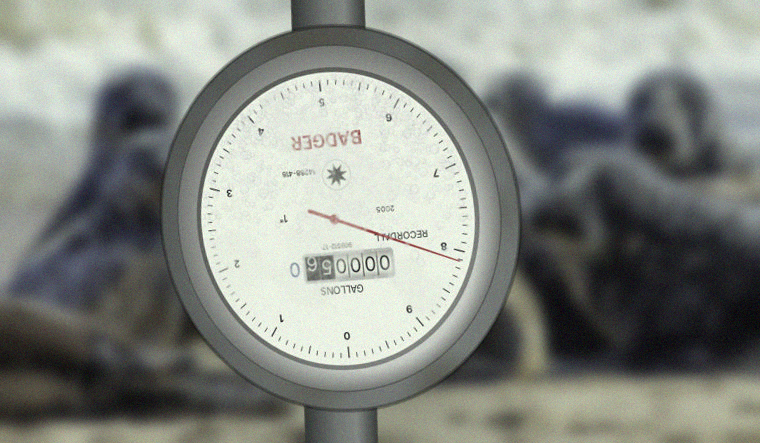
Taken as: gal 558.1
